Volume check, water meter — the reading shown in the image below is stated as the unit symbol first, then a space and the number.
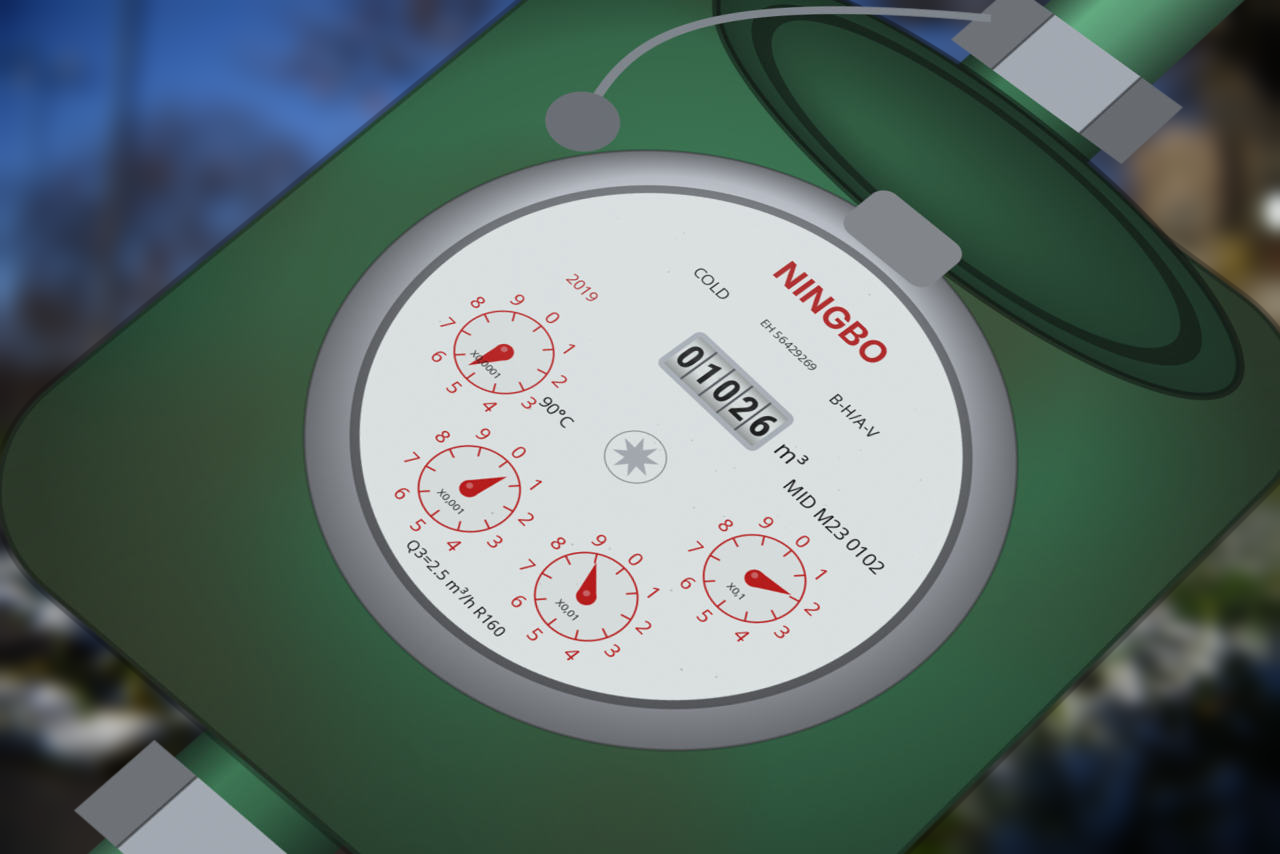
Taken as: m³ 1026.1905
